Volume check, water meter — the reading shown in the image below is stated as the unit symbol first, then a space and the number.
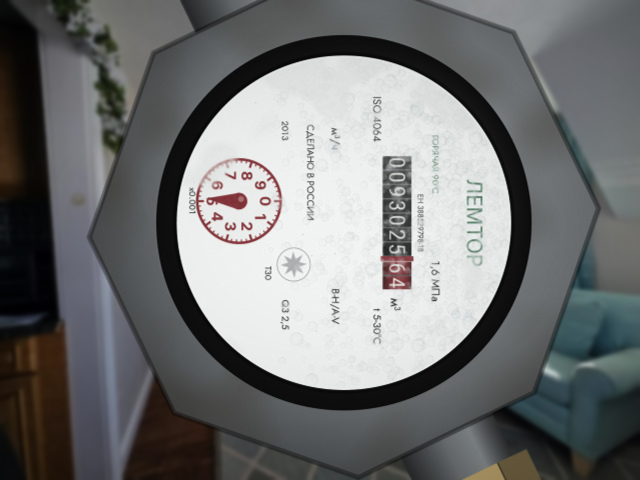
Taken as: m³ 93025.645
